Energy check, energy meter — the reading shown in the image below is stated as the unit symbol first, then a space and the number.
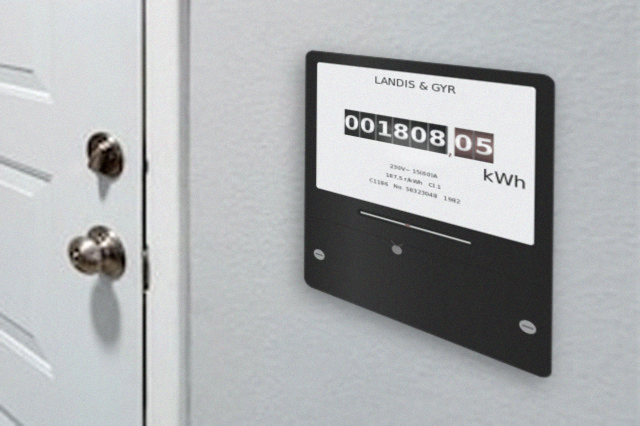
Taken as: kWh 1808.05
